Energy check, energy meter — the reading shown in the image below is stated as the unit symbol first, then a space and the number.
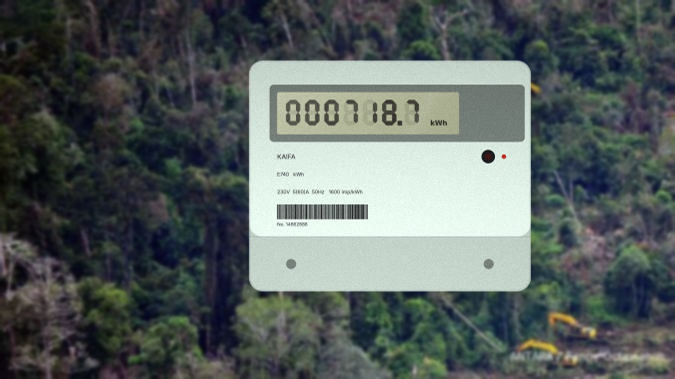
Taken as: kWh 718.7
